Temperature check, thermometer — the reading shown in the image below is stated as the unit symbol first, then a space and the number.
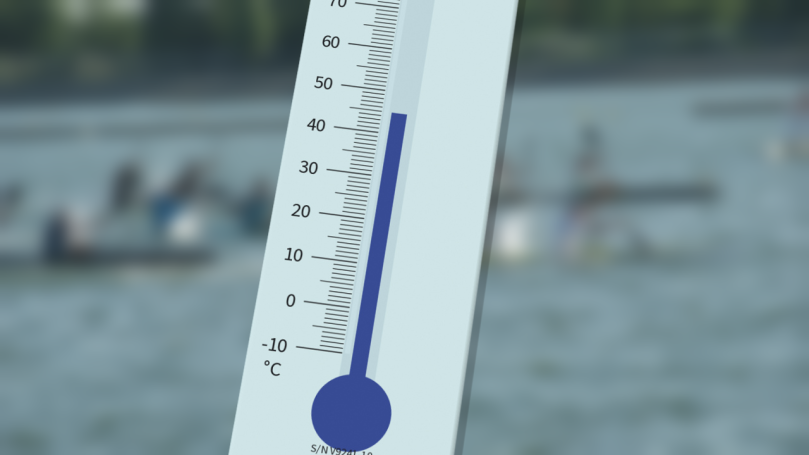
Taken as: °C 45
